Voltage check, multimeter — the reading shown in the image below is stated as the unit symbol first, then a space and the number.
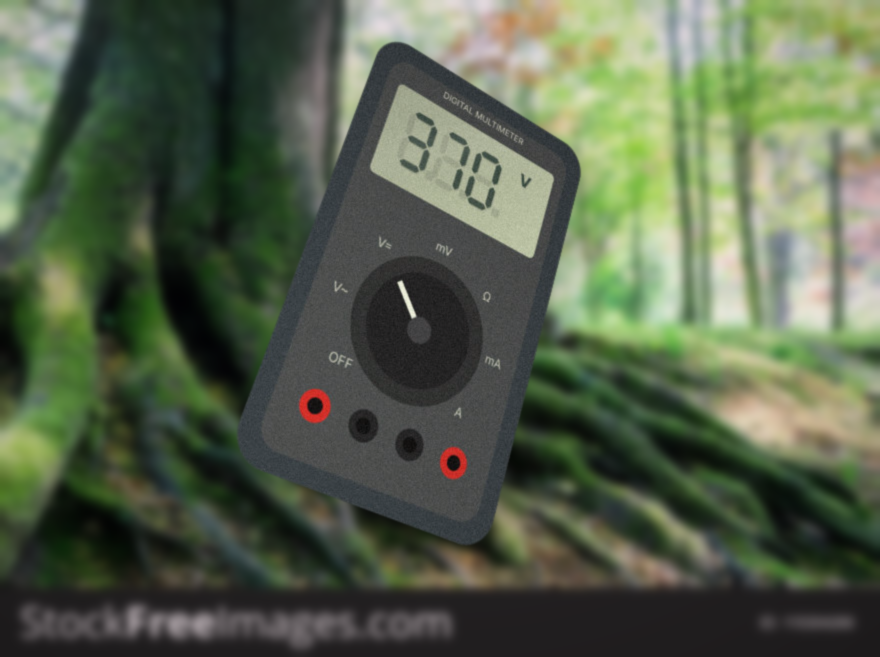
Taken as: V 370
